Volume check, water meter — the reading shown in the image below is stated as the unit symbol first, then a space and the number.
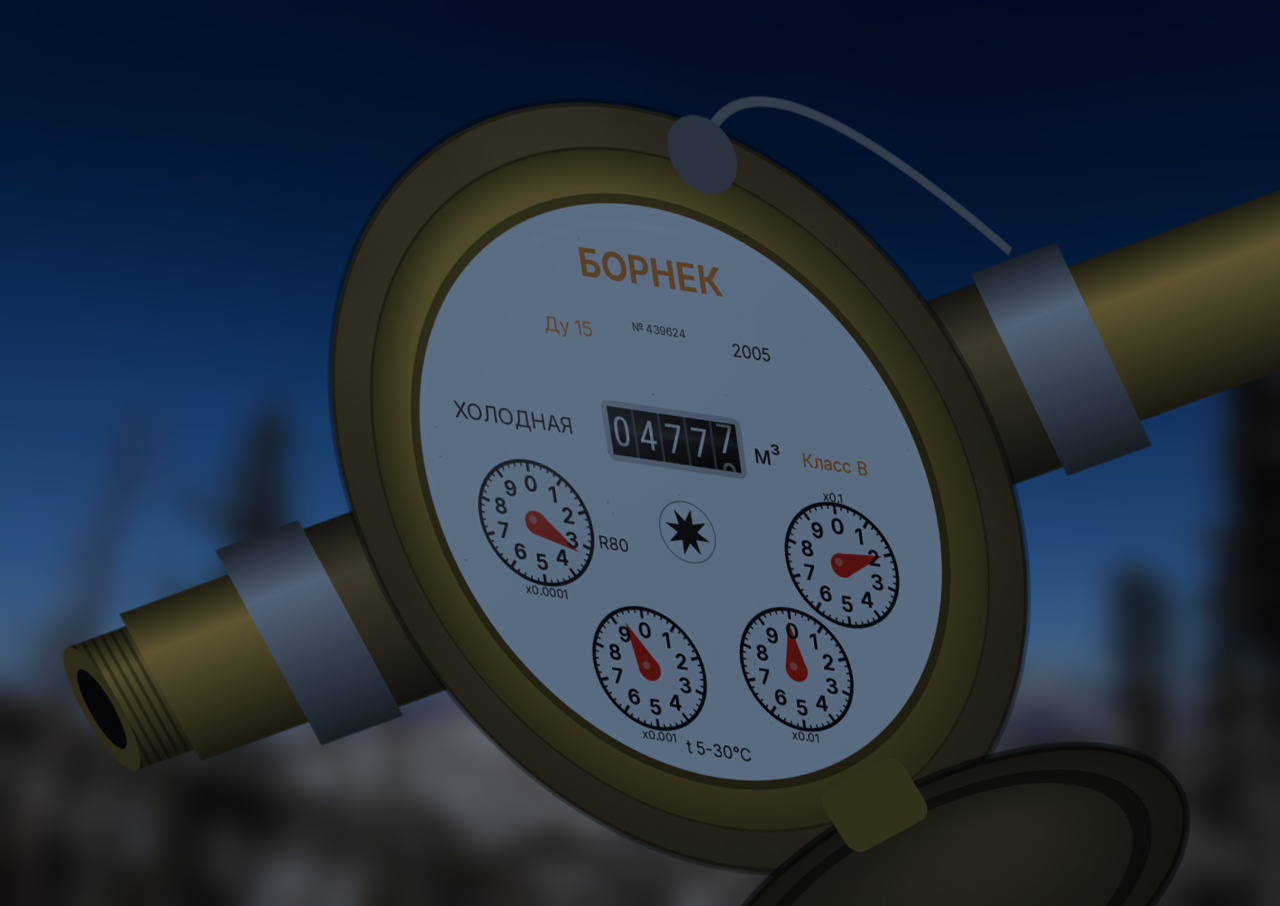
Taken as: m³ 4777.1993
